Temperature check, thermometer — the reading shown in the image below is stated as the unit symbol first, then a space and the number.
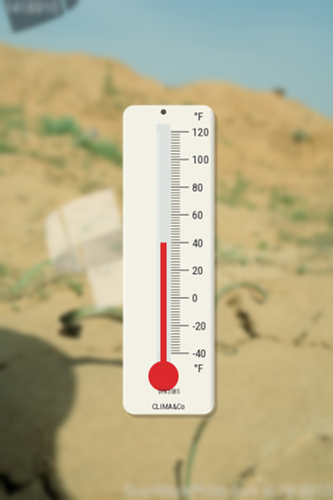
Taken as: °F 40
